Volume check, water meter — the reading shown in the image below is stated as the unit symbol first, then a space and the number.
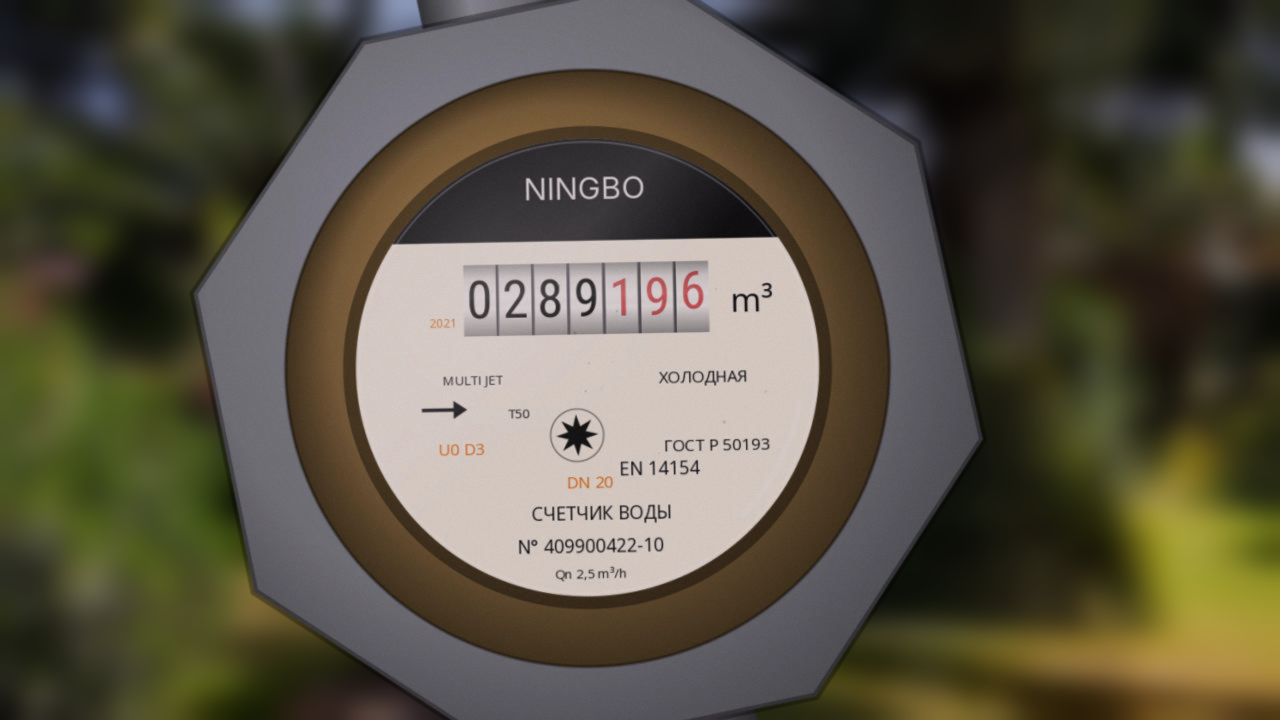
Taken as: m³ 289.196
